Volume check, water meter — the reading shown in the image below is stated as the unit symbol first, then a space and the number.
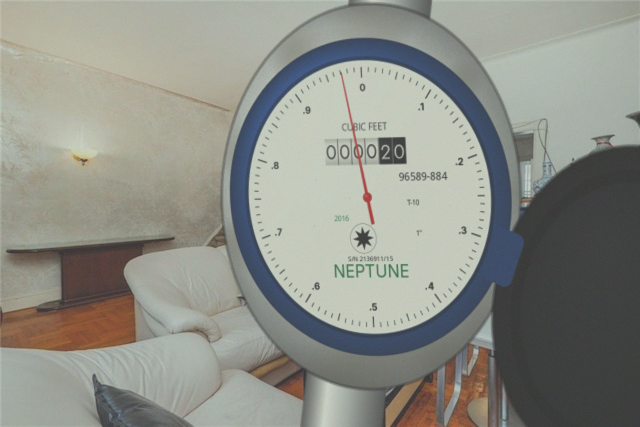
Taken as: ft³ 19.97
